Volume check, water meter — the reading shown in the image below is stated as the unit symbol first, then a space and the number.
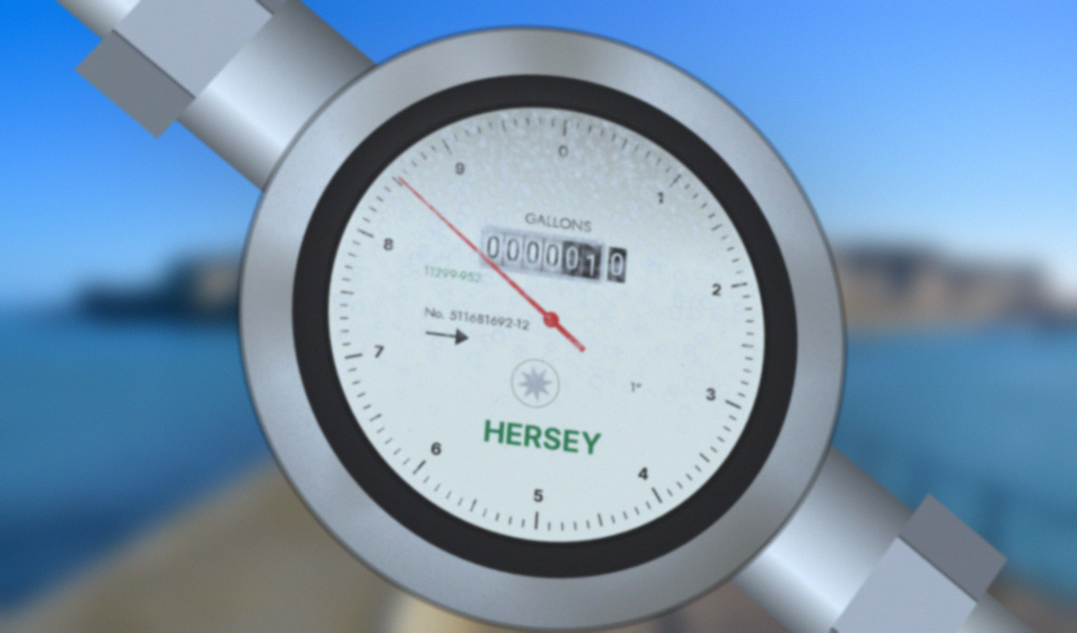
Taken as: gal 8.5
